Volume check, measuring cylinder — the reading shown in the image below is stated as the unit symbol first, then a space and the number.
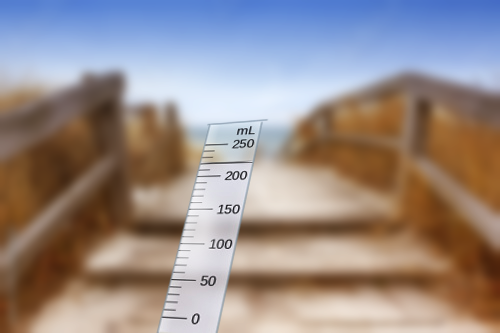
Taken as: mL 220
